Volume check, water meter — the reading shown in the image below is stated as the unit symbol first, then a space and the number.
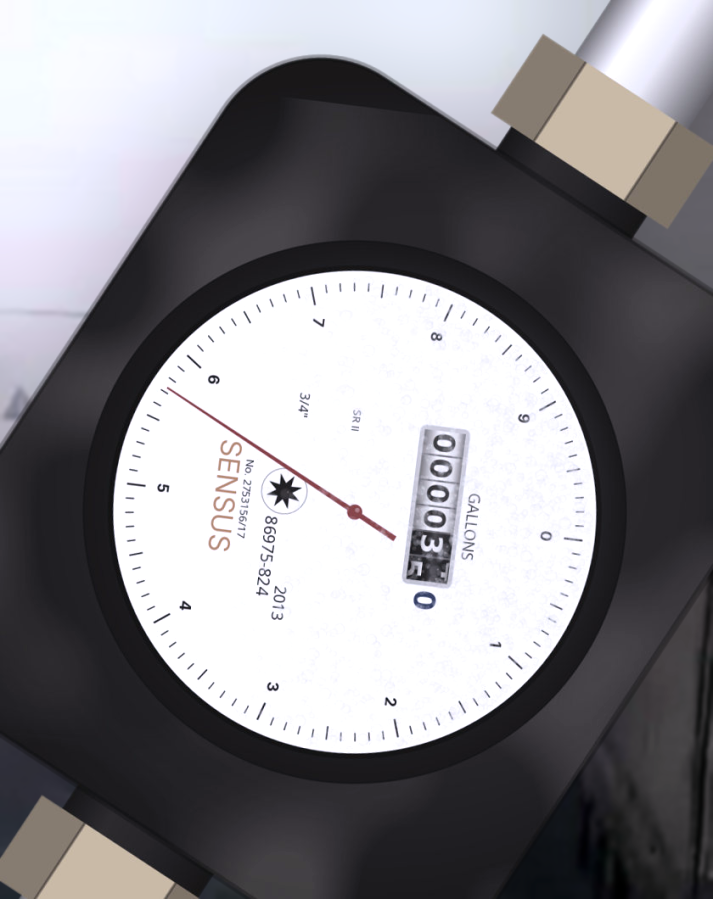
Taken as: gal 345.7
